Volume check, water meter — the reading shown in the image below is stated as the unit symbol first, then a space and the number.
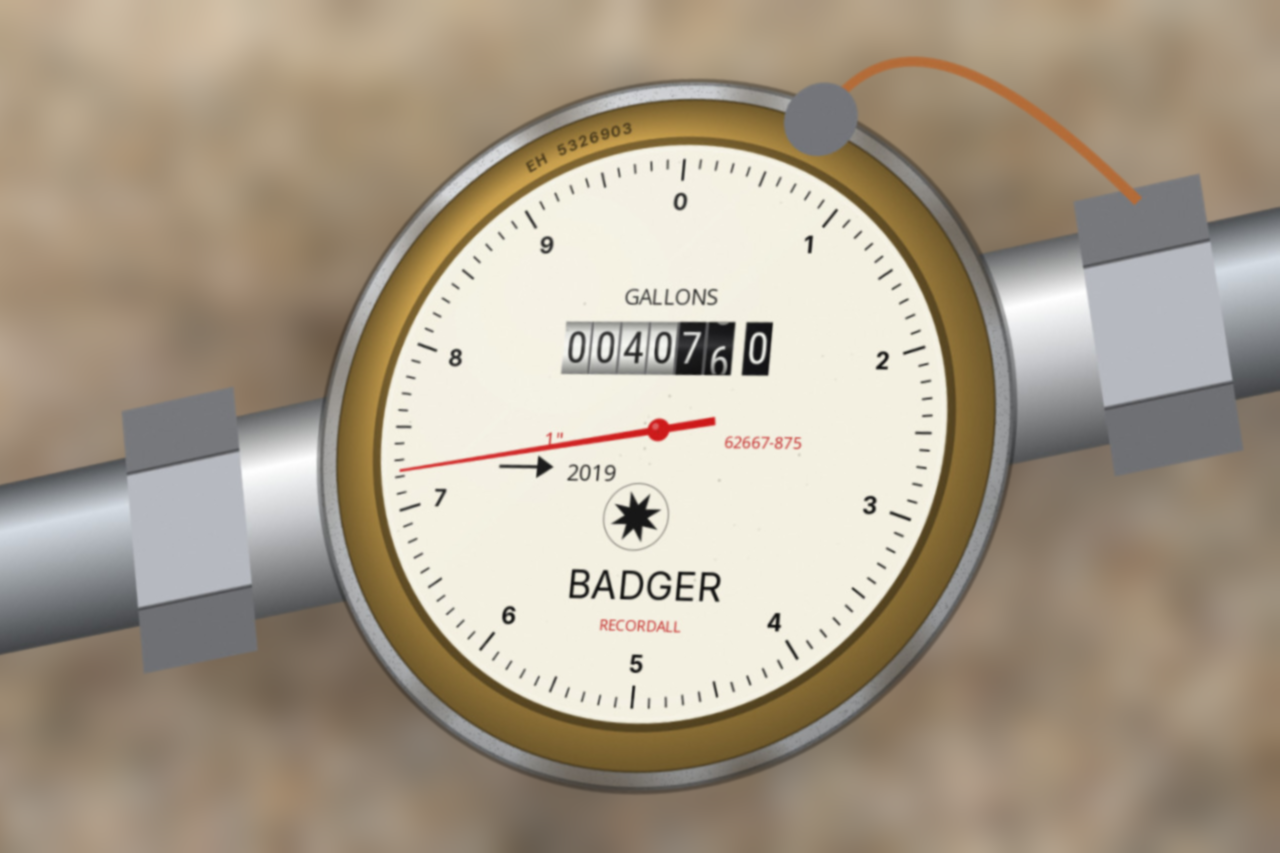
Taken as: gal 40757.2
